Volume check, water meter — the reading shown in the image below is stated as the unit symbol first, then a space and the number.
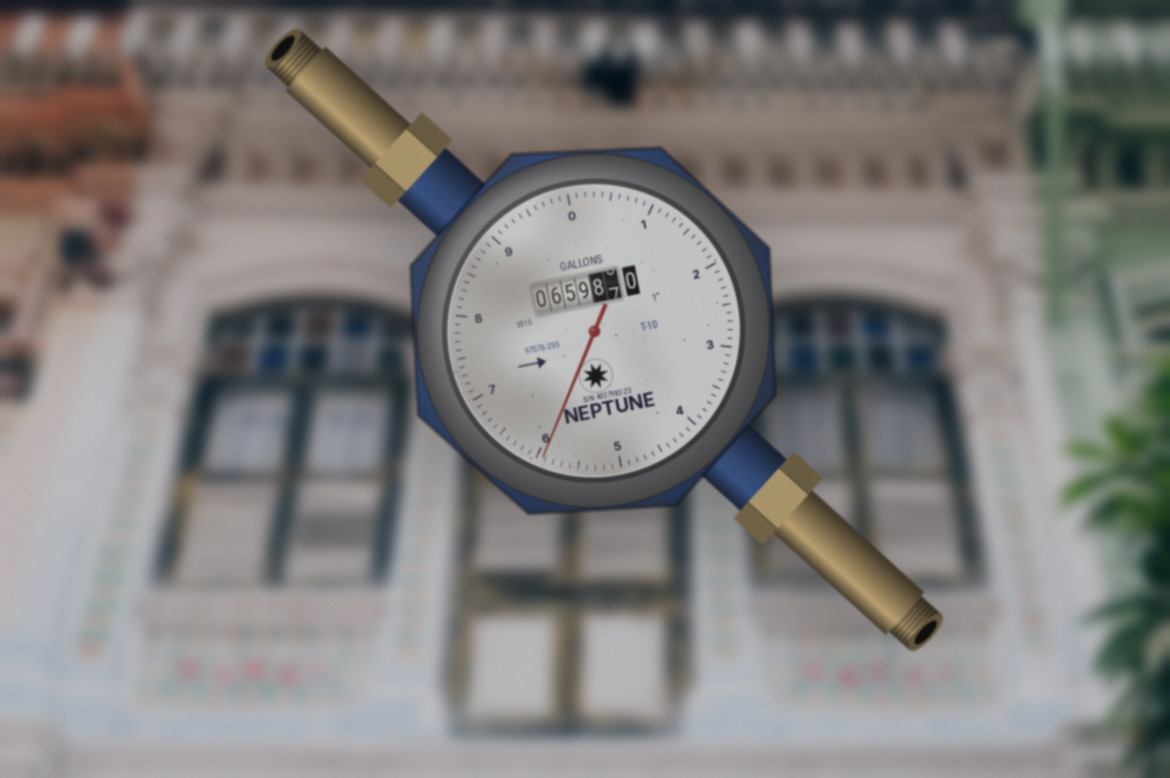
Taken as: gal 659865.9
